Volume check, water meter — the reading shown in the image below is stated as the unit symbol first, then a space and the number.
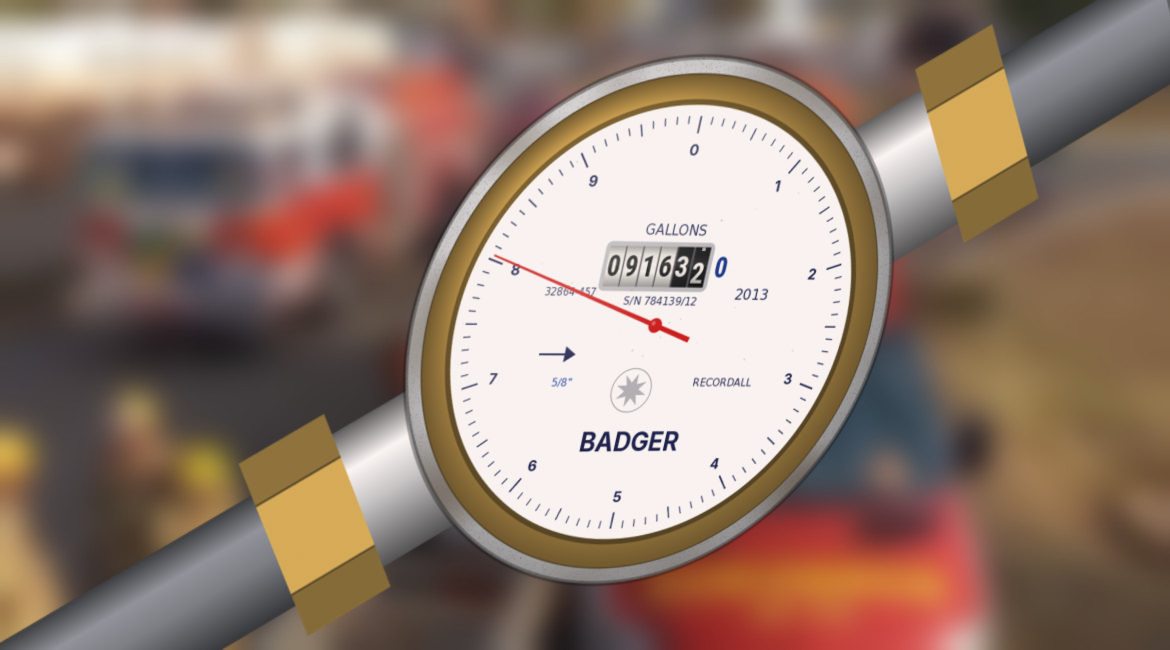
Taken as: gal 916318.0
